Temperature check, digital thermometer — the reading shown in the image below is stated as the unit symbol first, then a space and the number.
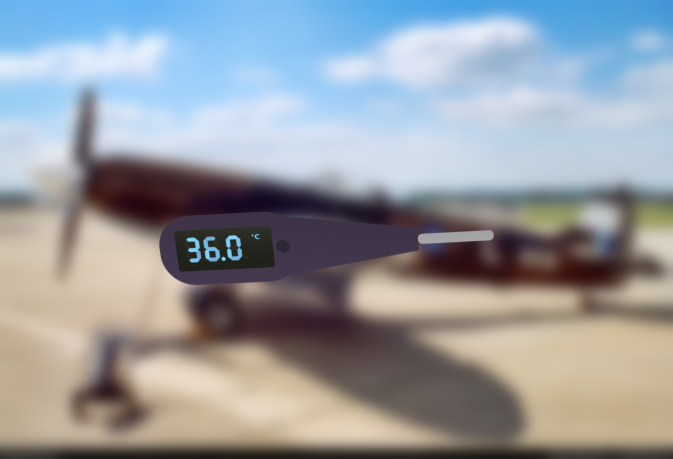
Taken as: °C 36.0
